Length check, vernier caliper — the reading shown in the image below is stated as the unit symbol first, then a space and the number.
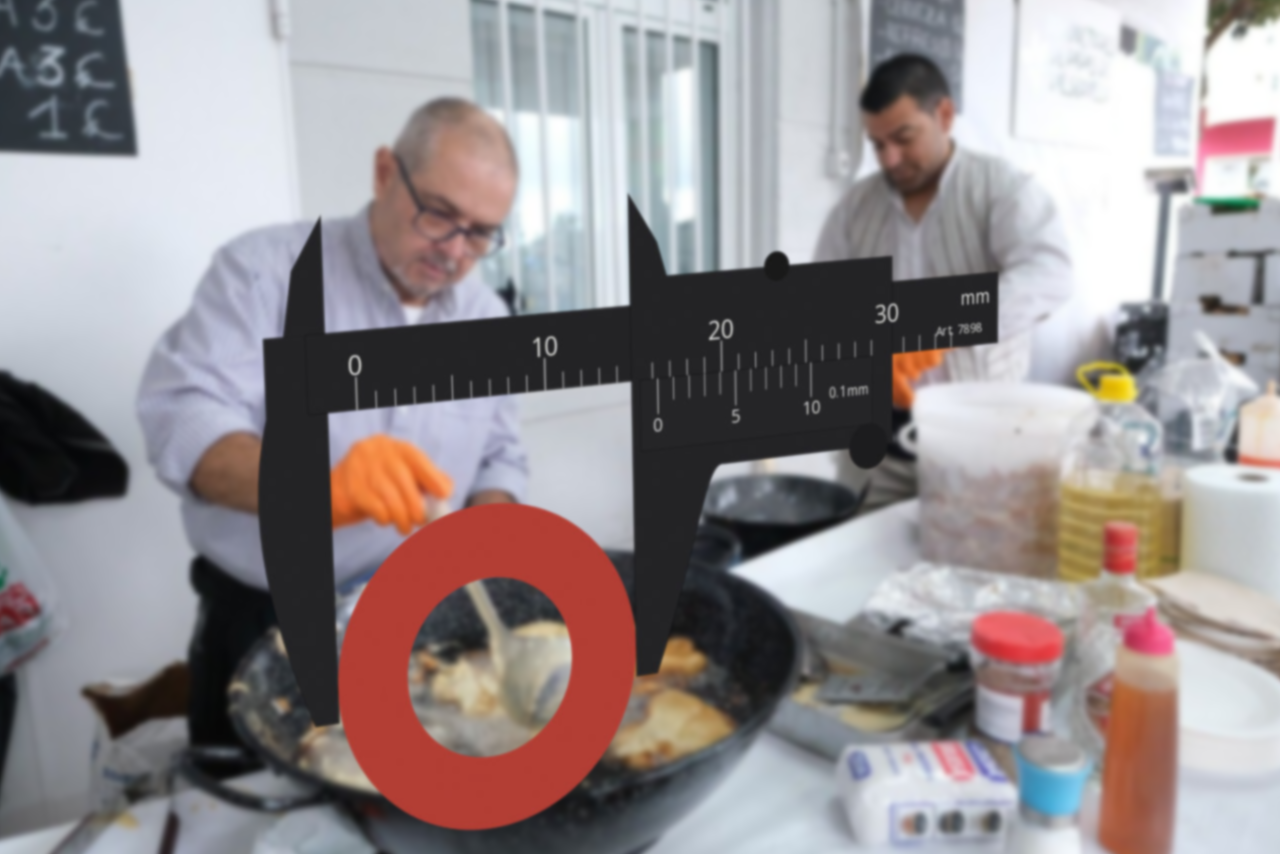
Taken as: mm 16.3
